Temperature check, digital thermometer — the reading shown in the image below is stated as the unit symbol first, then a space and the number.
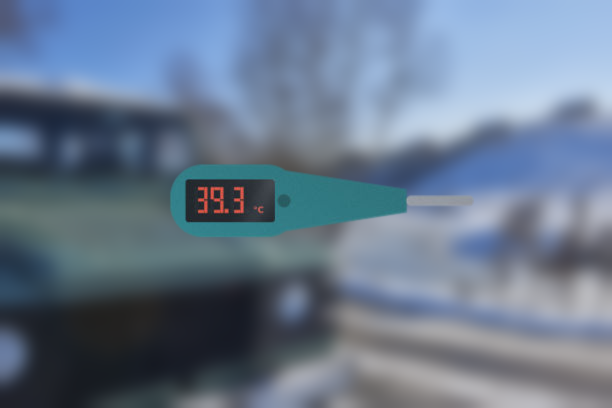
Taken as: °C 39.3
